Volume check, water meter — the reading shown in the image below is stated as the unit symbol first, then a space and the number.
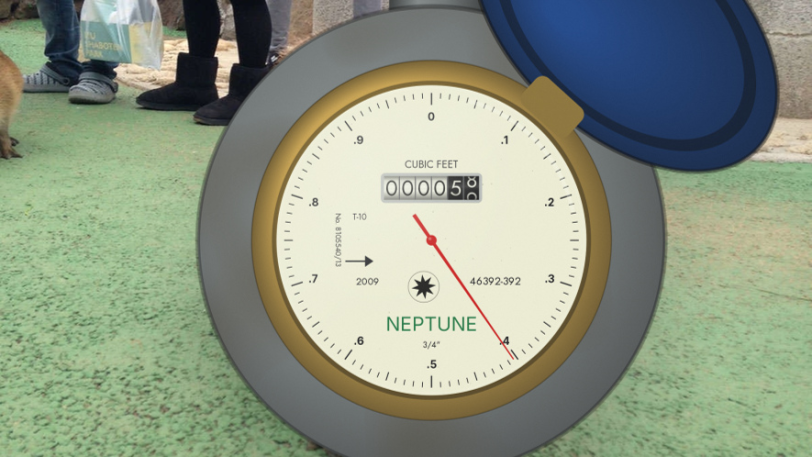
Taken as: ft³ 58.40
